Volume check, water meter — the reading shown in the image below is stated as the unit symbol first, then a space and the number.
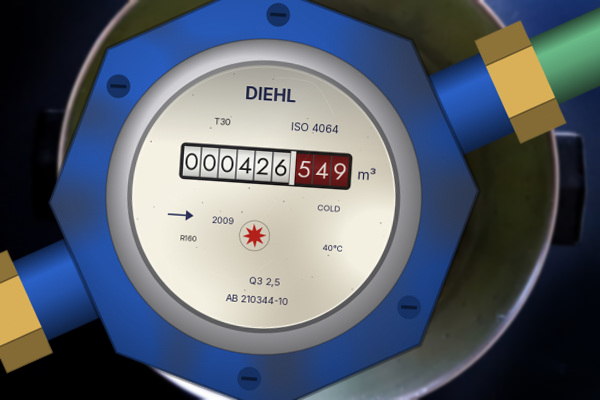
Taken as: m³ 426.549
